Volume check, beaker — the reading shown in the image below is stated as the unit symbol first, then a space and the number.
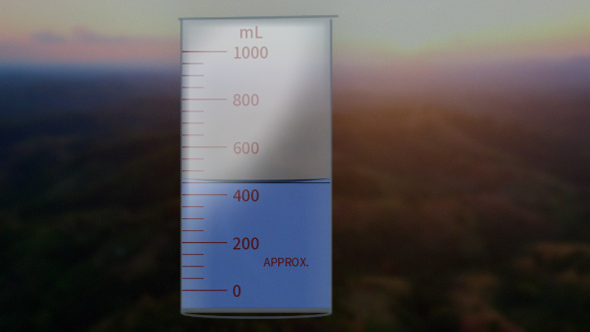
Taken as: mL 450
